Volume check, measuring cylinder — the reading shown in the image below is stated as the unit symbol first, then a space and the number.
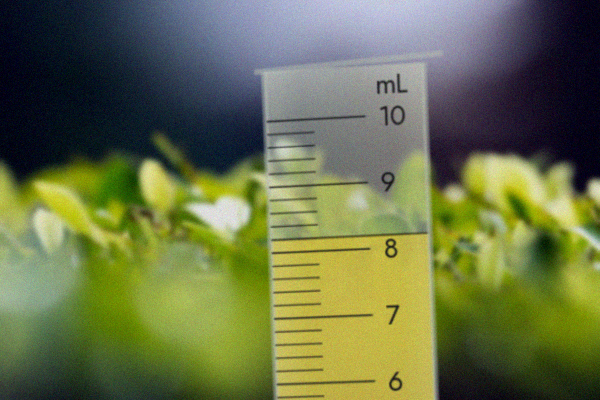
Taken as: mL 8.2
